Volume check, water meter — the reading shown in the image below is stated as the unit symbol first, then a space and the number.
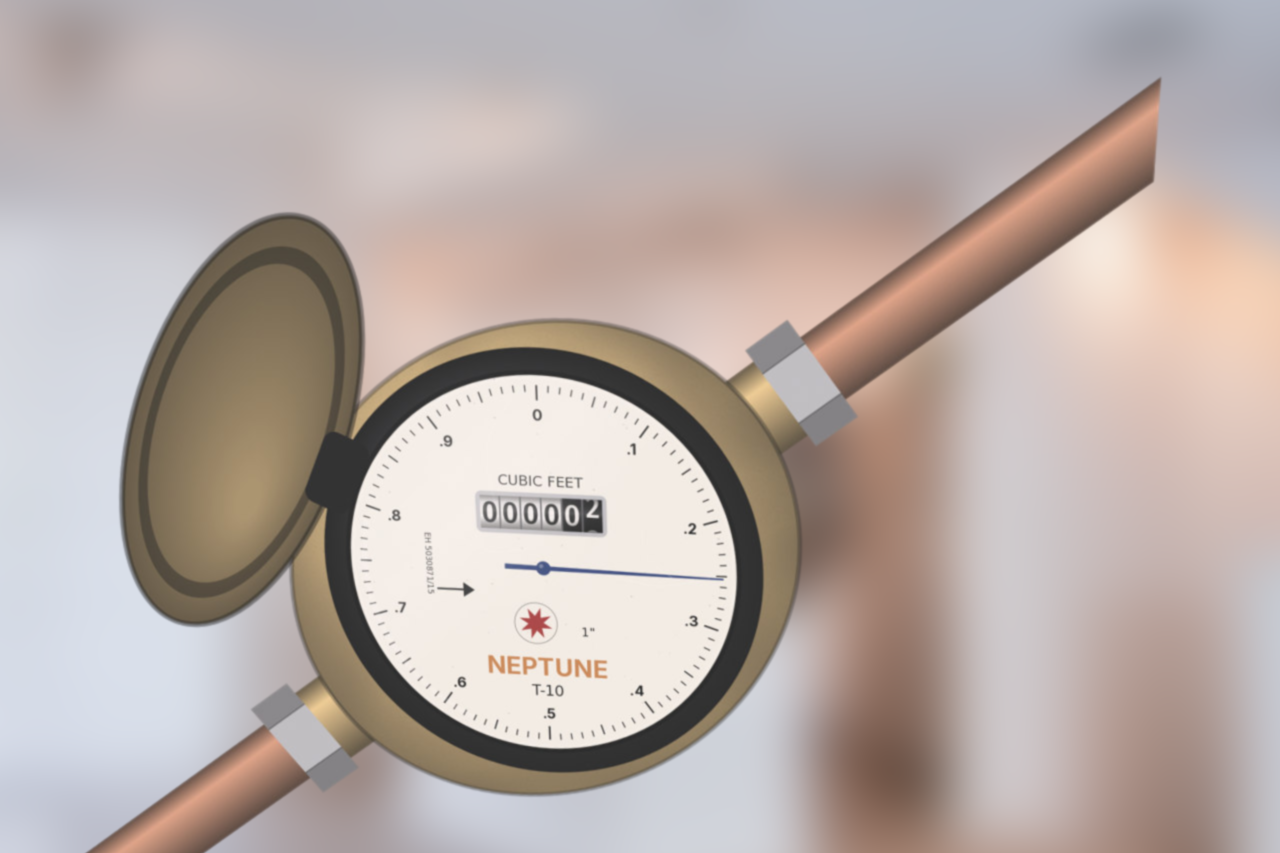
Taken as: ft³ 2.25
